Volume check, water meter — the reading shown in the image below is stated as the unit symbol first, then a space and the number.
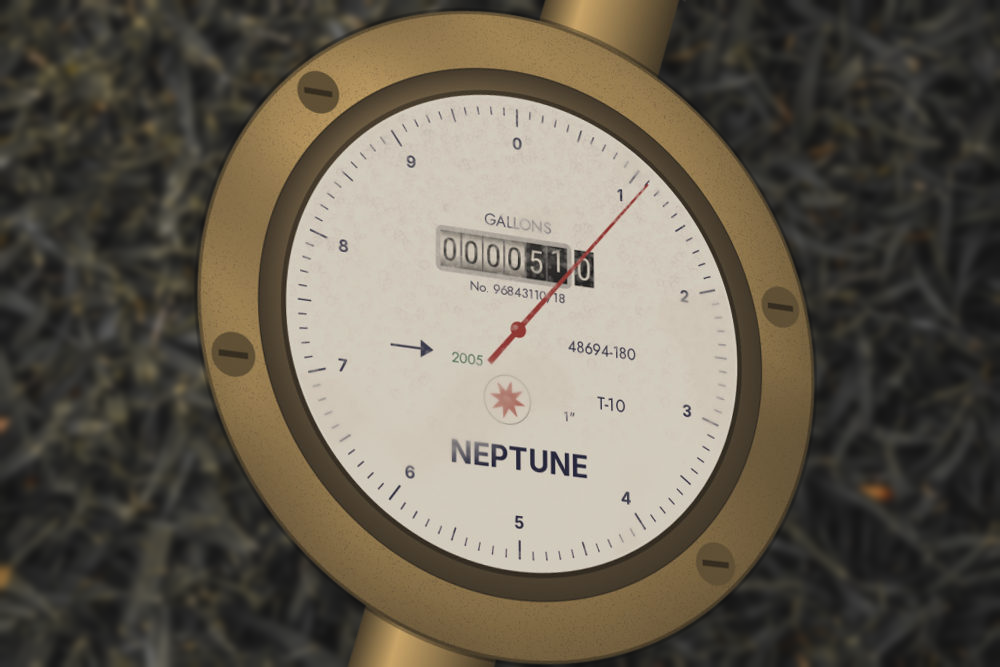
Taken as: gal 511.1
